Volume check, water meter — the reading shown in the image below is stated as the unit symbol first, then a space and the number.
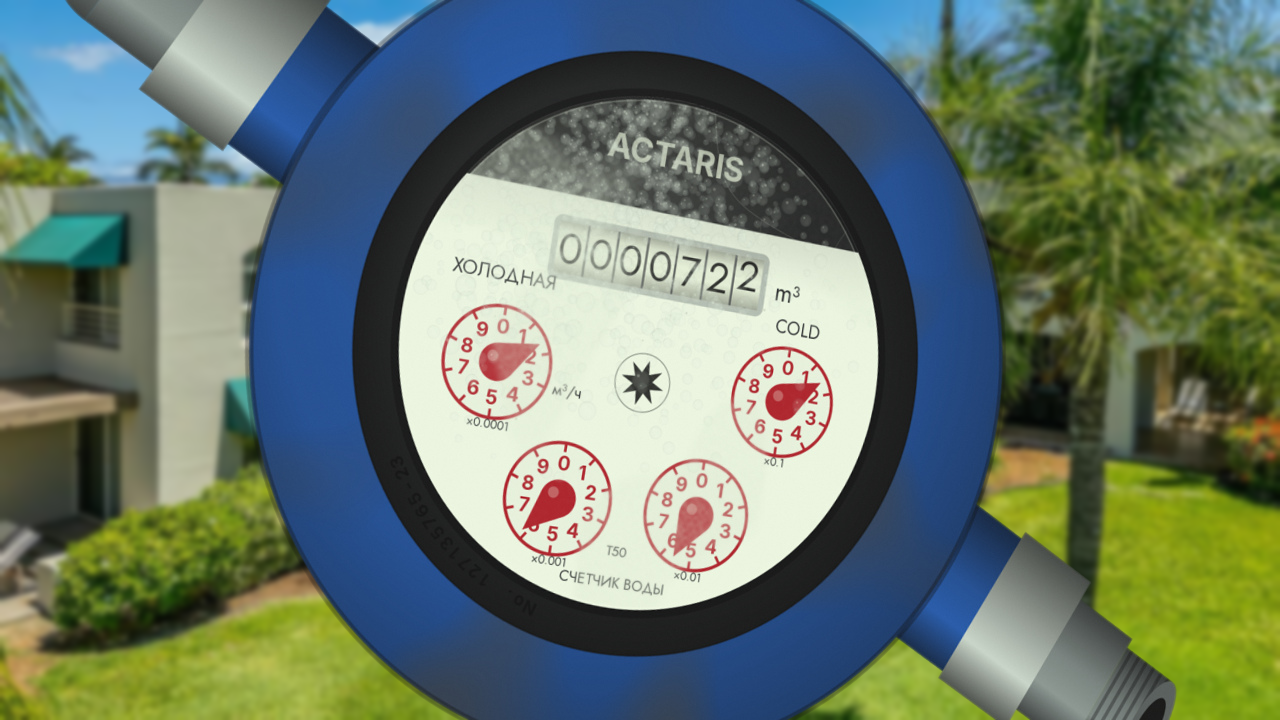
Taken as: m³ 722.1561
